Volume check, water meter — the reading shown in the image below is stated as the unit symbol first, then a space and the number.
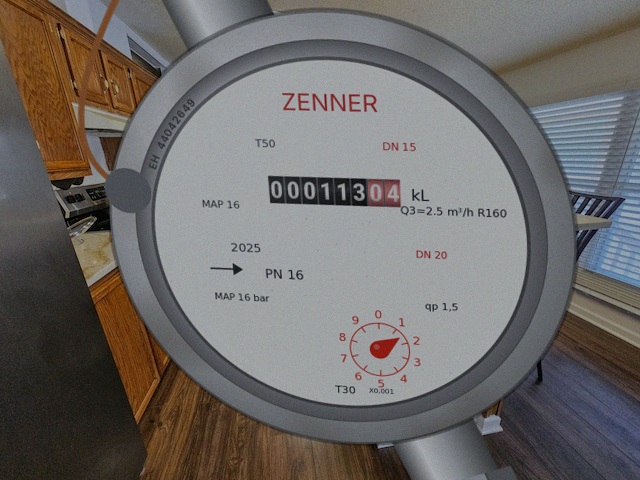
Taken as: kL 113.041
